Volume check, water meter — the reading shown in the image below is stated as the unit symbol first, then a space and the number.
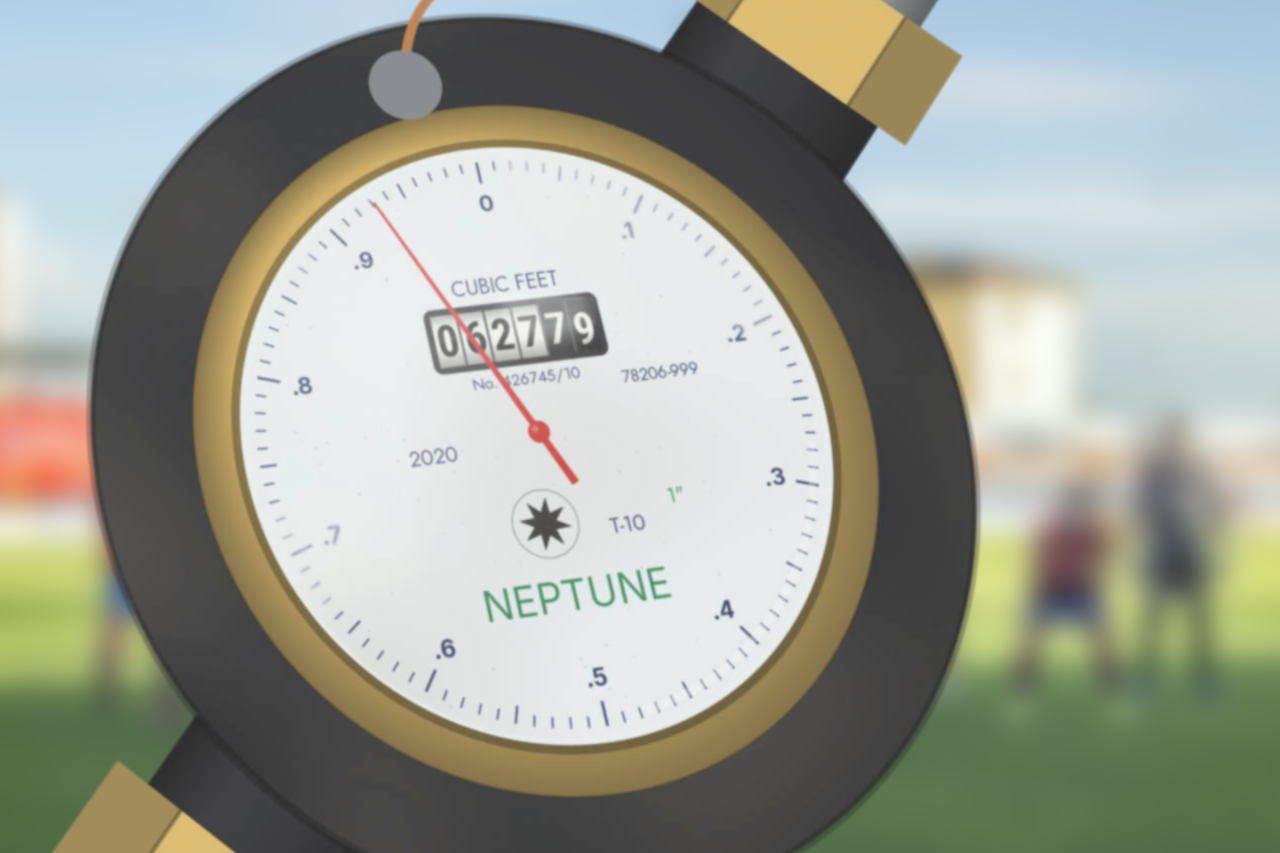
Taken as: ft³ 62778.93
